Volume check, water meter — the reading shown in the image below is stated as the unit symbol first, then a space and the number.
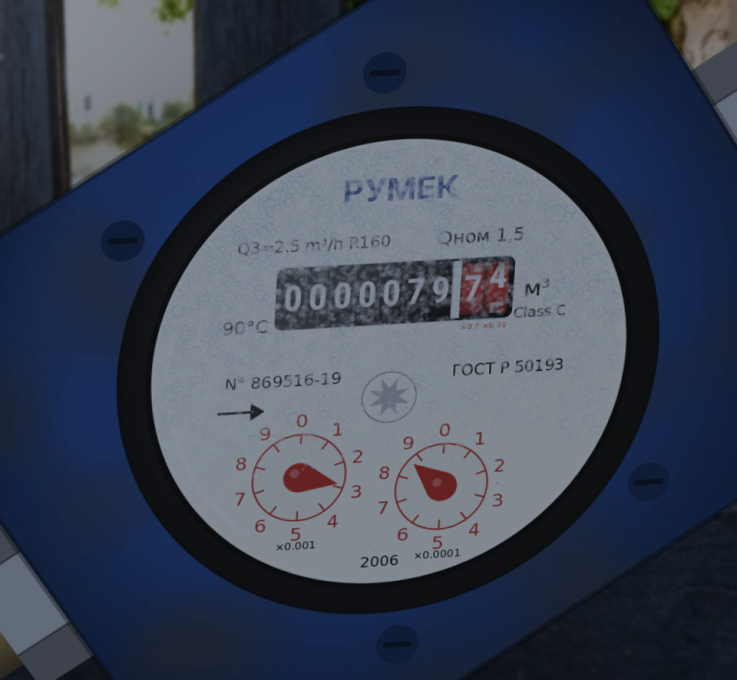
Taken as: m³ 79.7428
